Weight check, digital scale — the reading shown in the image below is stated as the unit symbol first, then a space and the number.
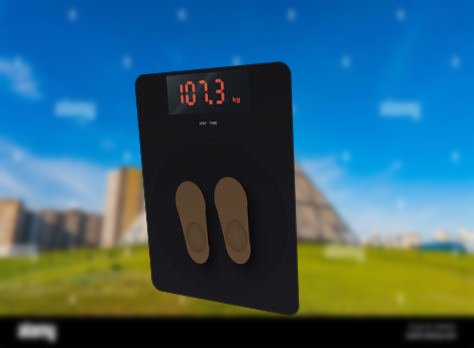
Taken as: kg 107.3
